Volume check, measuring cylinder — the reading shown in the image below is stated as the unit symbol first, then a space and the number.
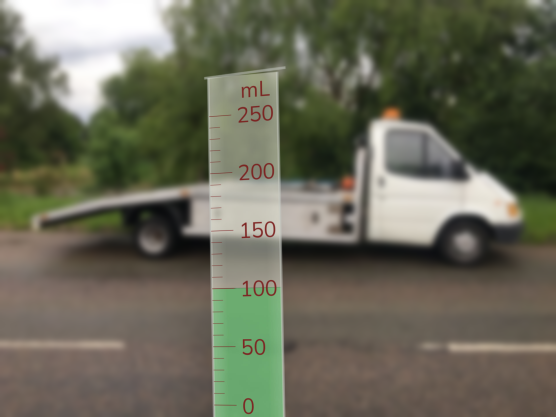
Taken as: mL 100
